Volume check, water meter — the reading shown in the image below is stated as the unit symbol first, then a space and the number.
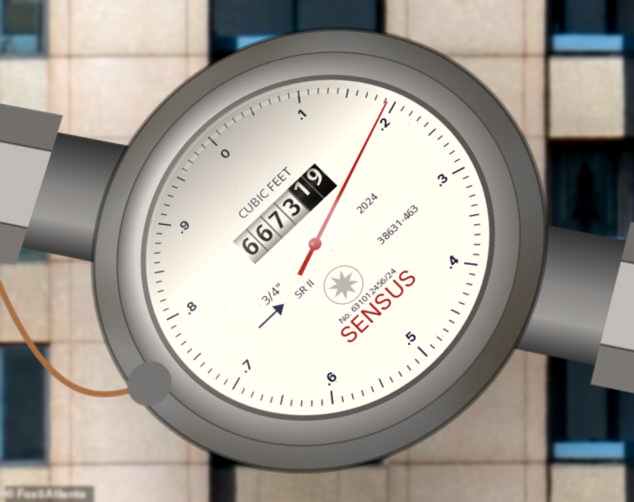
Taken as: ft³ 667319.19
